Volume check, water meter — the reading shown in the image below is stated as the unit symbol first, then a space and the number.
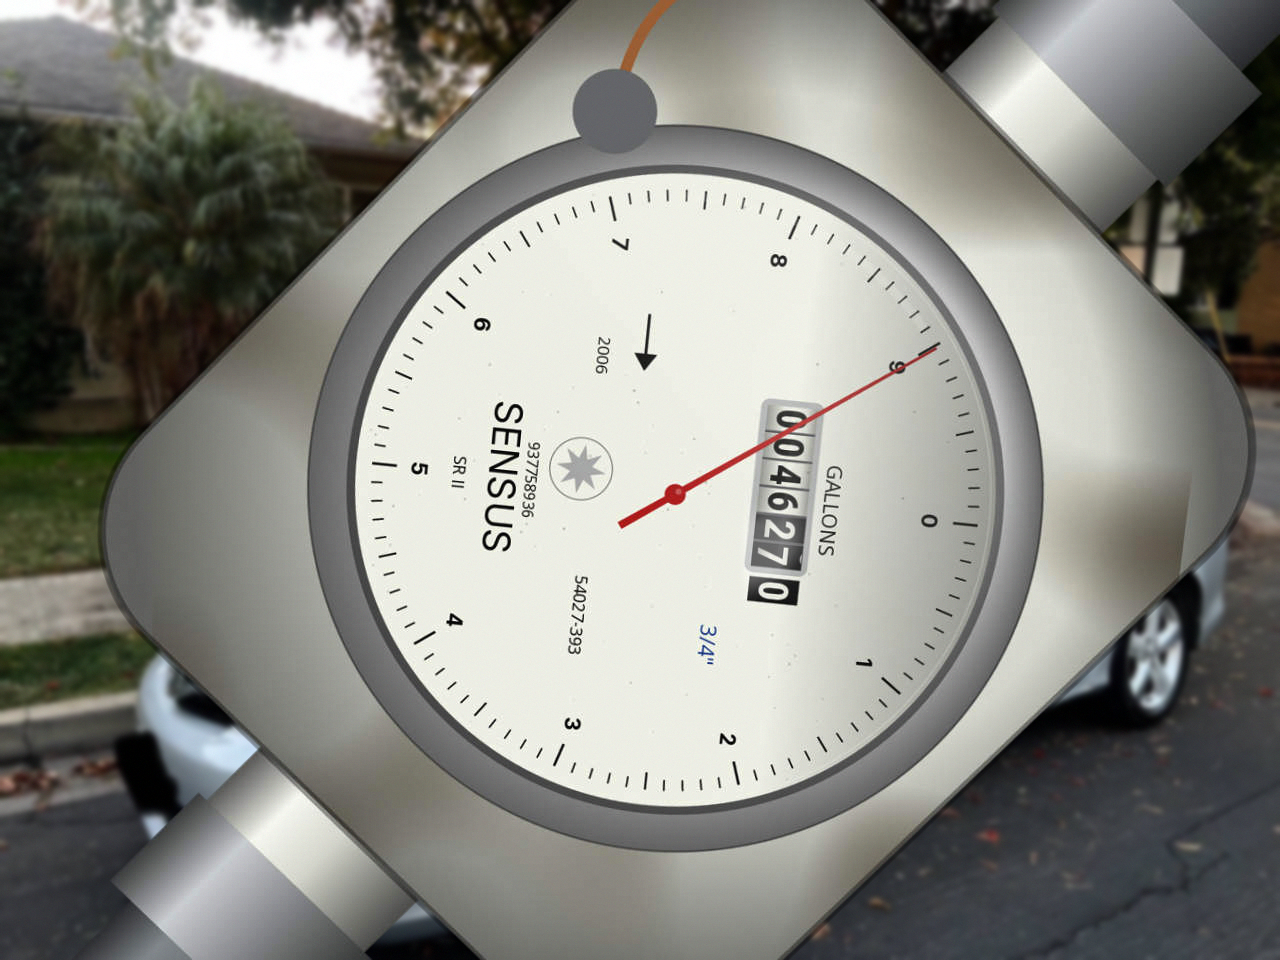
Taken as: gal 46269.0
